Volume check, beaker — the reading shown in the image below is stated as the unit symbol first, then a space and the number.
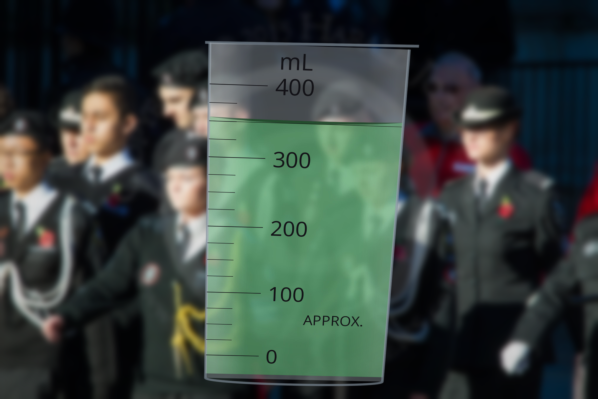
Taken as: mL 350
